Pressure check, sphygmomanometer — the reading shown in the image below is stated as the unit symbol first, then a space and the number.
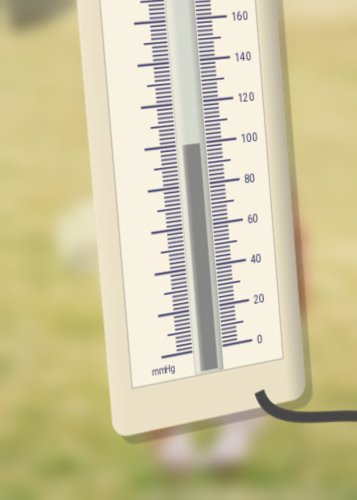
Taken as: mmHg 100
